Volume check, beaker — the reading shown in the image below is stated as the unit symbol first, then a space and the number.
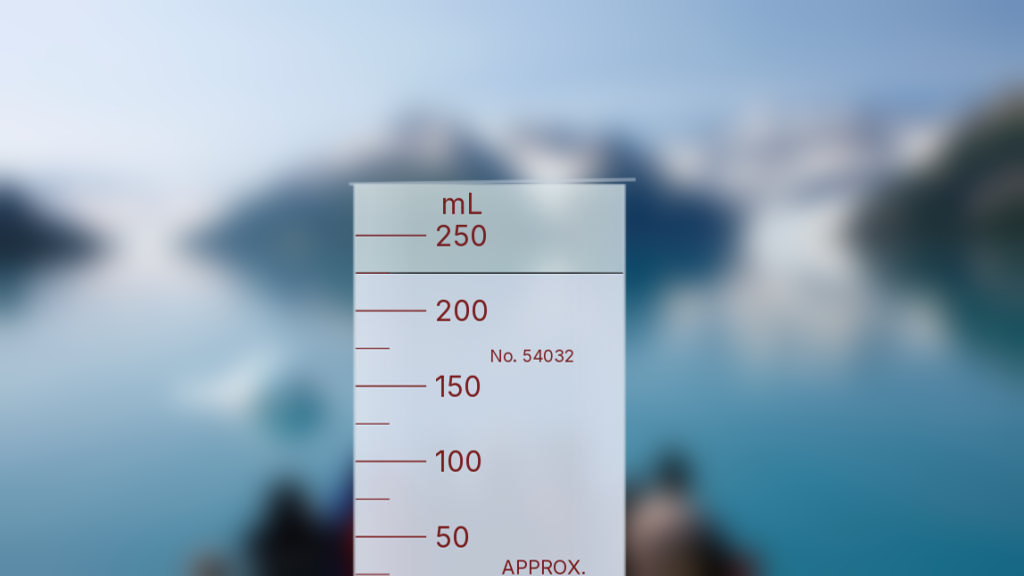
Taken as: mL 225
